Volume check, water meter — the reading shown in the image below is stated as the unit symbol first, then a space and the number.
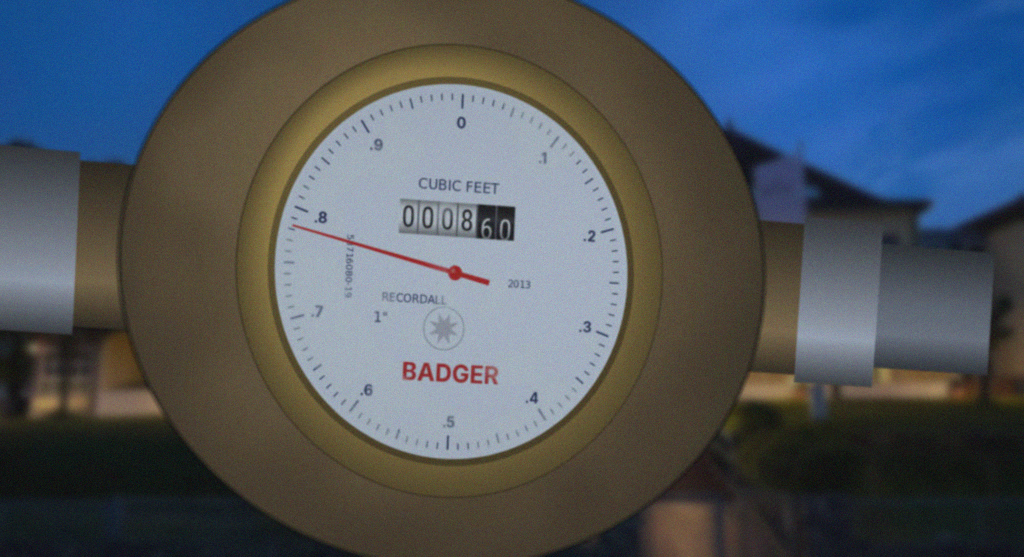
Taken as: ft³ 859.78
